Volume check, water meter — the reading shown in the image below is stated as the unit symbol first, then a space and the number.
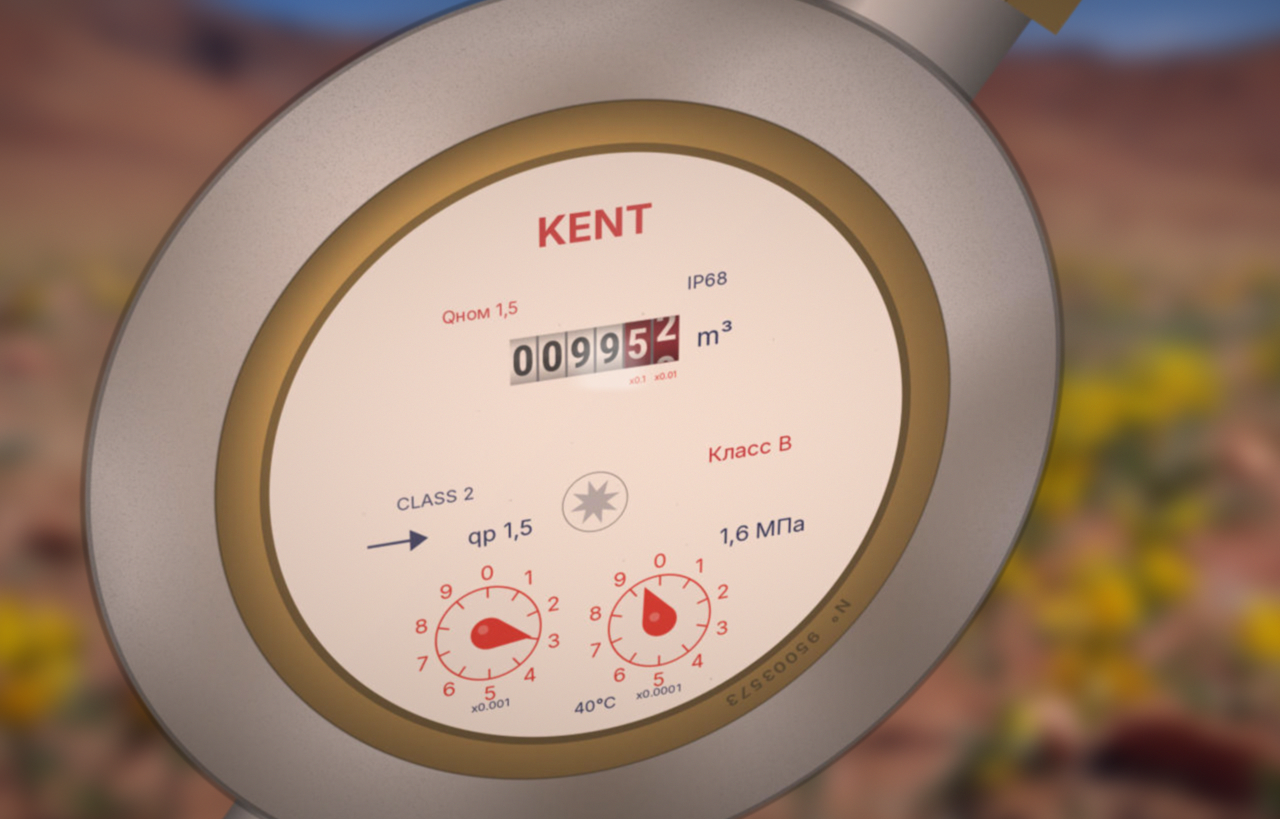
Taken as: m³ 99.5229
